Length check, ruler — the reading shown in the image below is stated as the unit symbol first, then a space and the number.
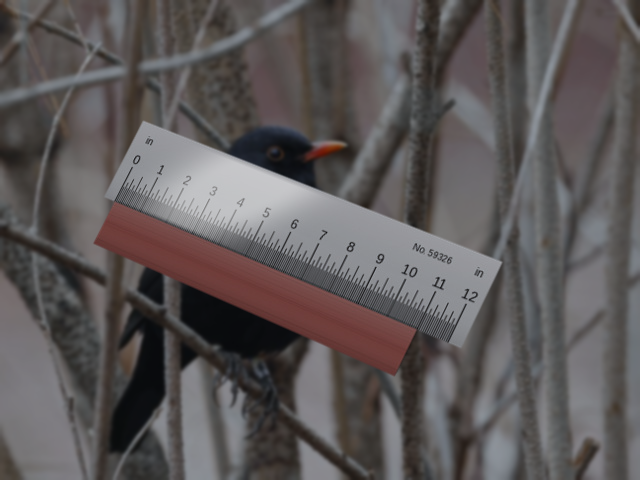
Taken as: in 11
